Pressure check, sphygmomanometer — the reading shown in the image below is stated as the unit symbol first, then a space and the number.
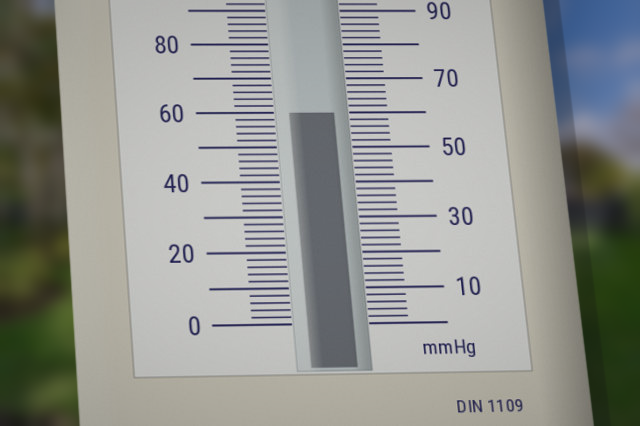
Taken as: mmHg 60
